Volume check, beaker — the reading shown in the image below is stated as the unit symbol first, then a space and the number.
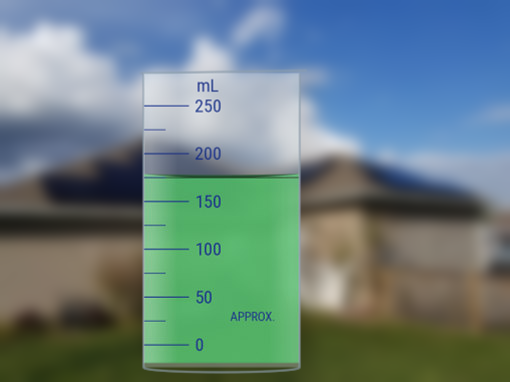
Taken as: mL 175
